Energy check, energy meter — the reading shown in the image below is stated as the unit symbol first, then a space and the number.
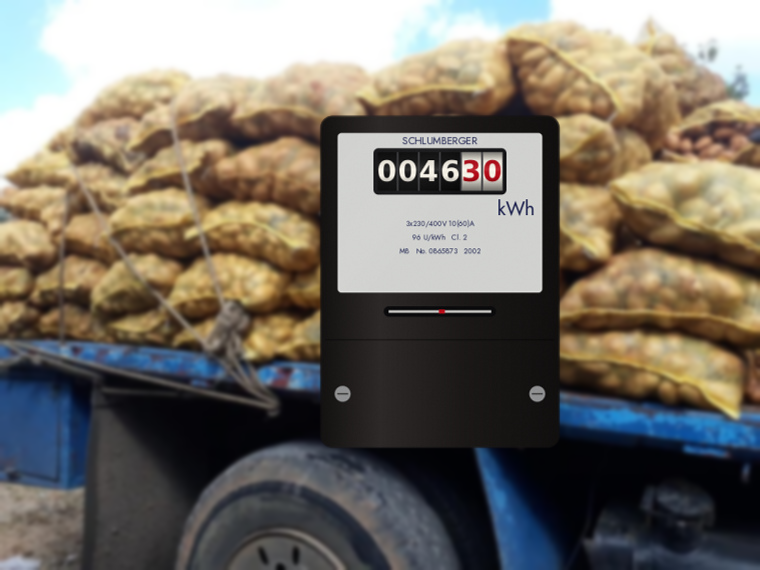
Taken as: kWh 46.30
